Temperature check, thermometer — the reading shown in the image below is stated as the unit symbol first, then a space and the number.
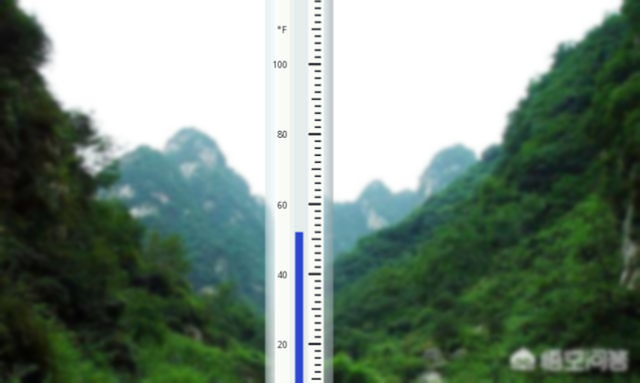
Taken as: °F 52
